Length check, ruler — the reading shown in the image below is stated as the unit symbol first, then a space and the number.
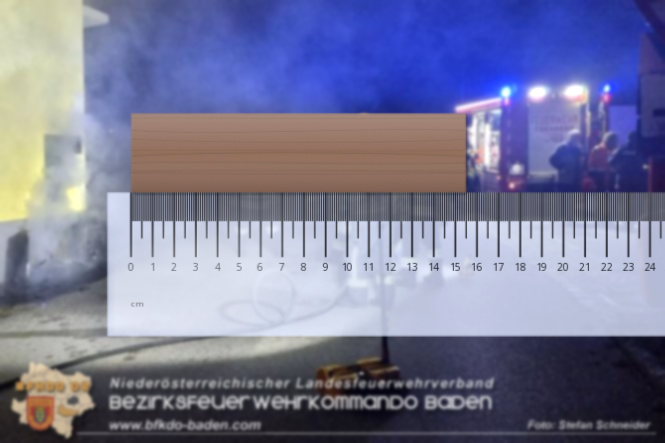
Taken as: cm 15.5
